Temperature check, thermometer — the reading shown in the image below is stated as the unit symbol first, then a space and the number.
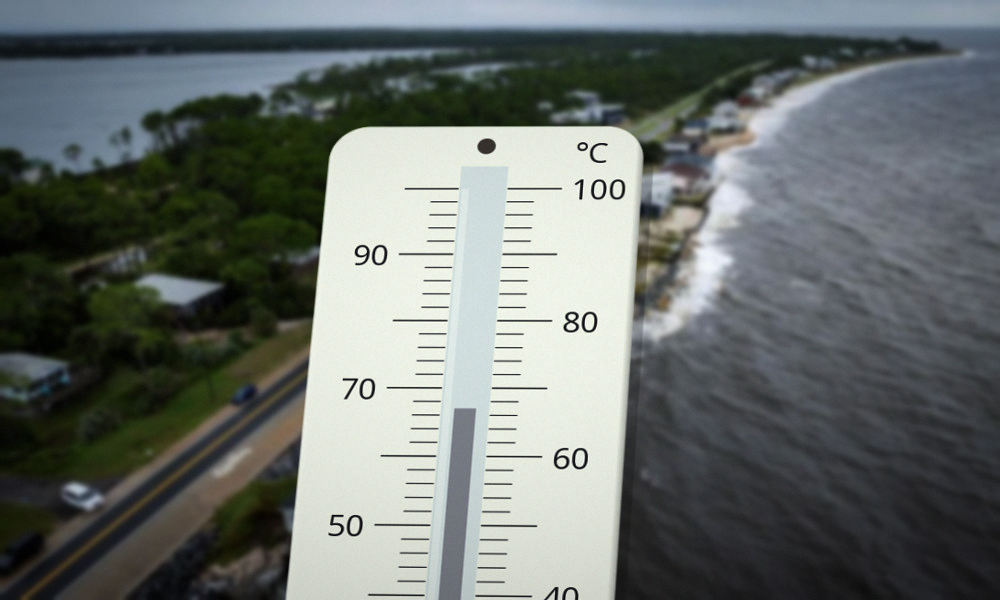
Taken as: °C 67
